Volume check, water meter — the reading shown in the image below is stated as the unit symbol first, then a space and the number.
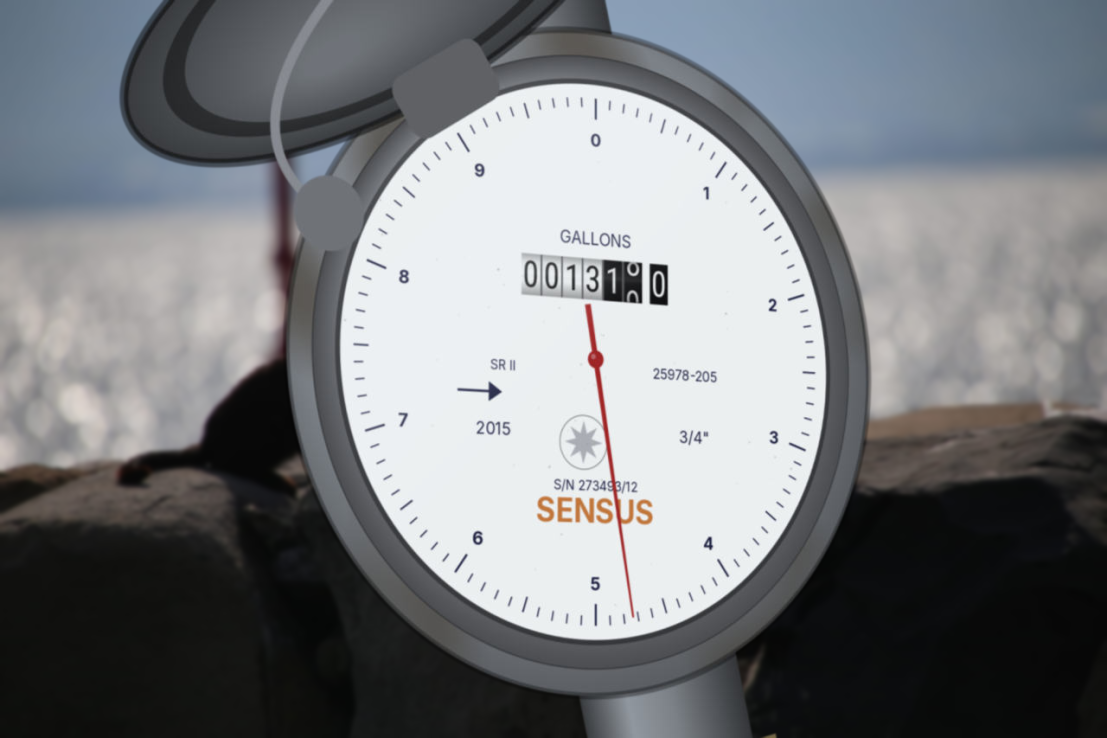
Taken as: gal 13184.7
